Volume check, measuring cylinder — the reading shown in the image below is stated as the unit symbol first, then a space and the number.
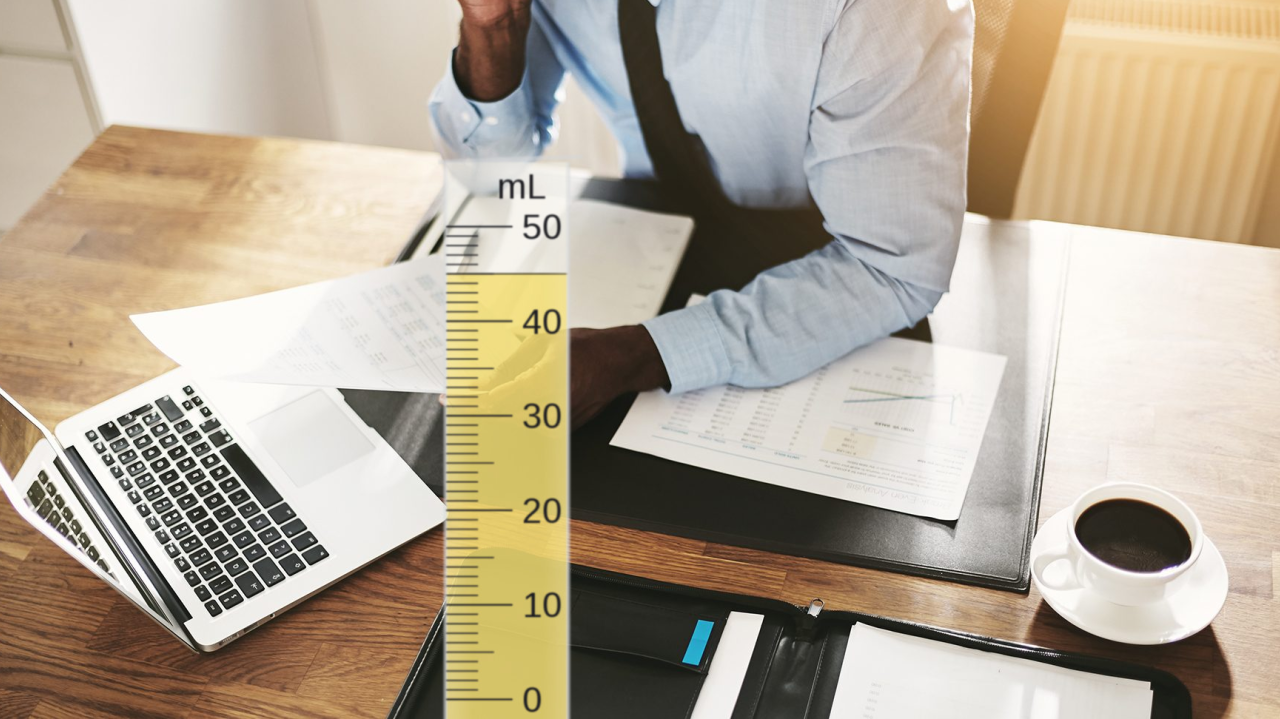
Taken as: mL 45
